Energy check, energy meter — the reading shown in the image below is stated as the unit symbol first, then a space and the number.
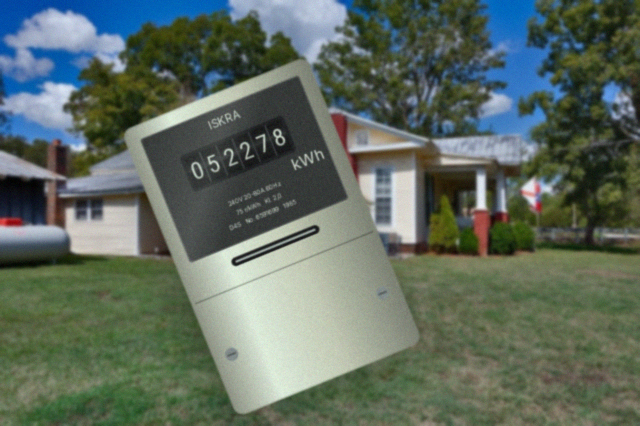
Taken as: kWh 52278
